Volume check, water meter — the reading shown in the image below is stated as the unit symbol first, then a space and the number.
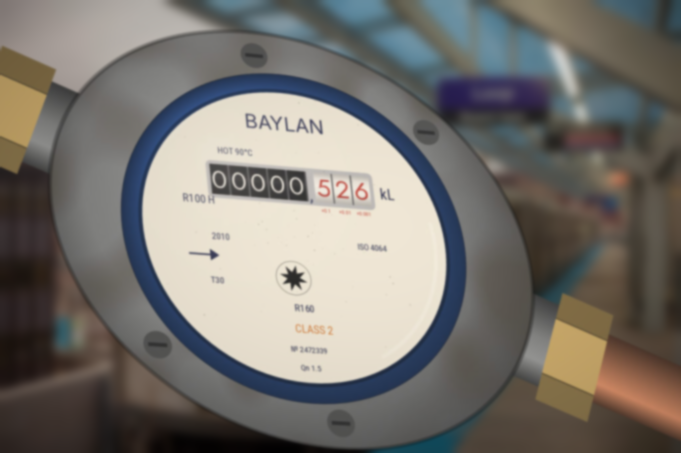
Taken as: kL 0.526
